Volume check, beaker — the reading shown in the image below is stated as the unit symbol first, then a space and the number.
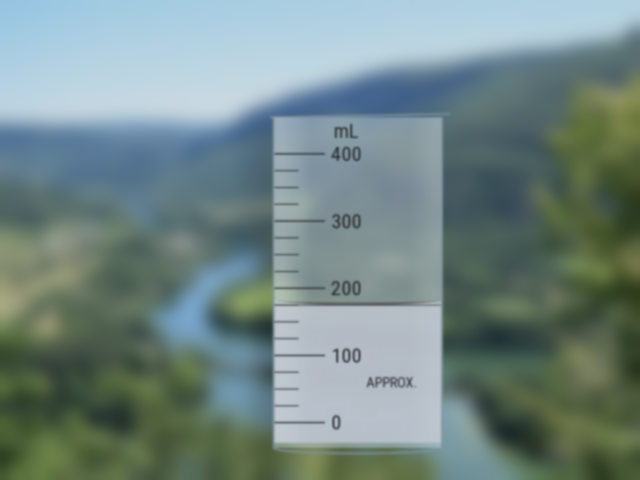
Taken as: mL 175
